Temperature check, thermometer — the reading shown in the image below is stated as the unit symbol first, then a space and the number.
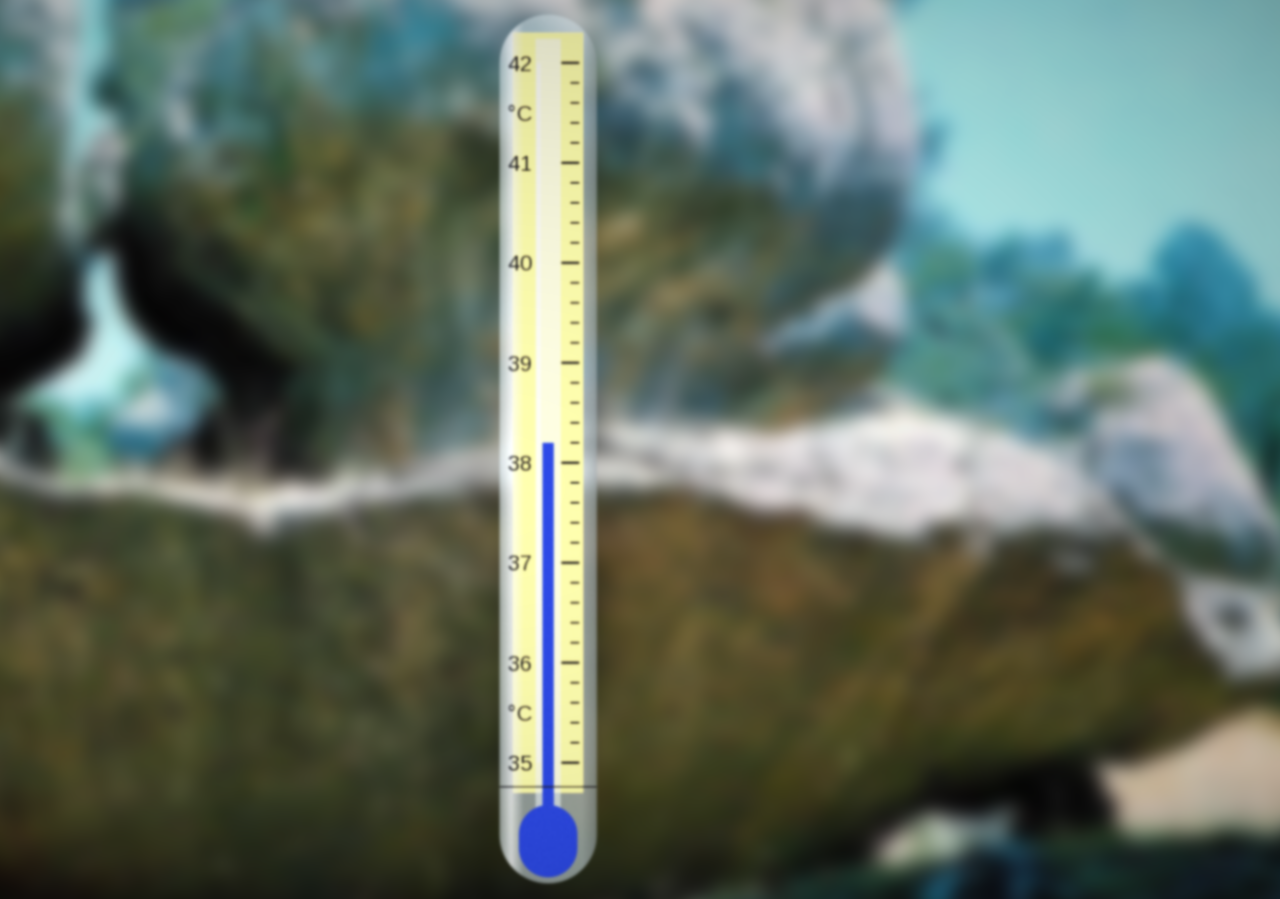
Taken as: °C 38.2
